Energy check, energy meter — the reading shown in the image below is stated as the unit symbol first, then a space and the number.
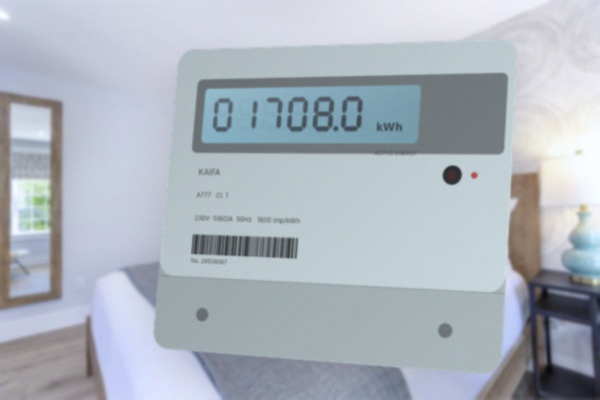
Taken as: kWh 1708.0
